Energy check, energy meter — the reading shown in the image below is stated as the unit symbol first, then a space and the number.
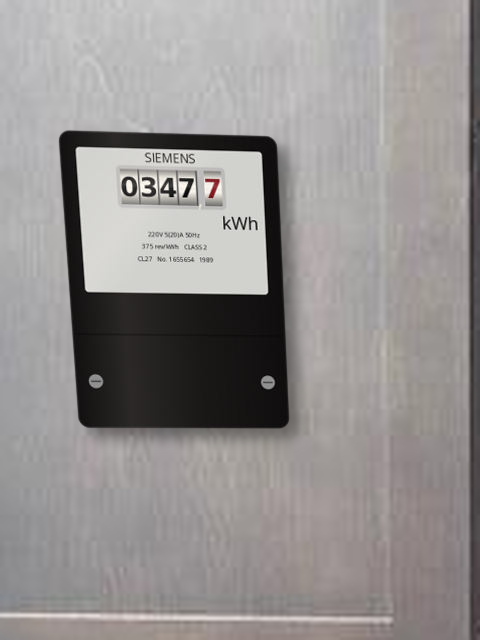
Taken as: kWh 347.7
